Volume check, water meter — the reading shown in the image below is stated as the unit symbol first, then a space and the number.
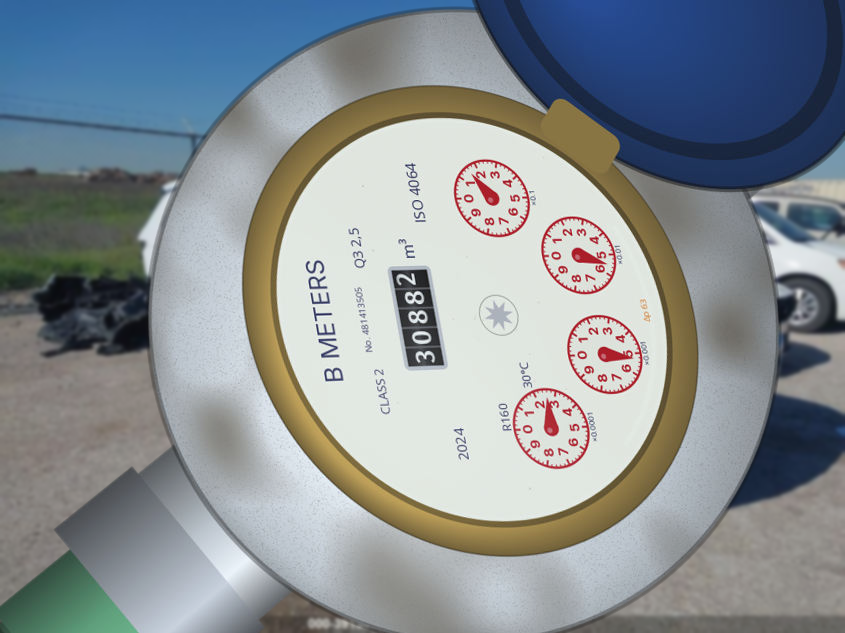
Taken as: m³ 30882.1552
